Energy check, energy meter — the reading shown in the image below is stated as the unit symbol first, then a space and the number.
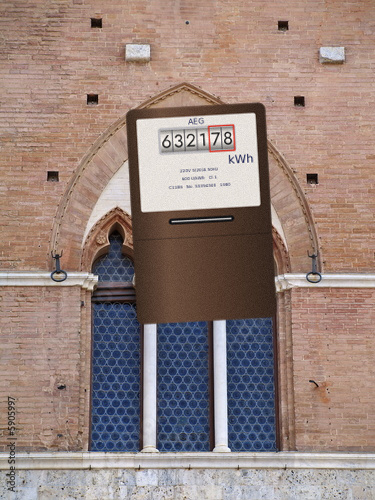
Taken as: kWh 6321.78
